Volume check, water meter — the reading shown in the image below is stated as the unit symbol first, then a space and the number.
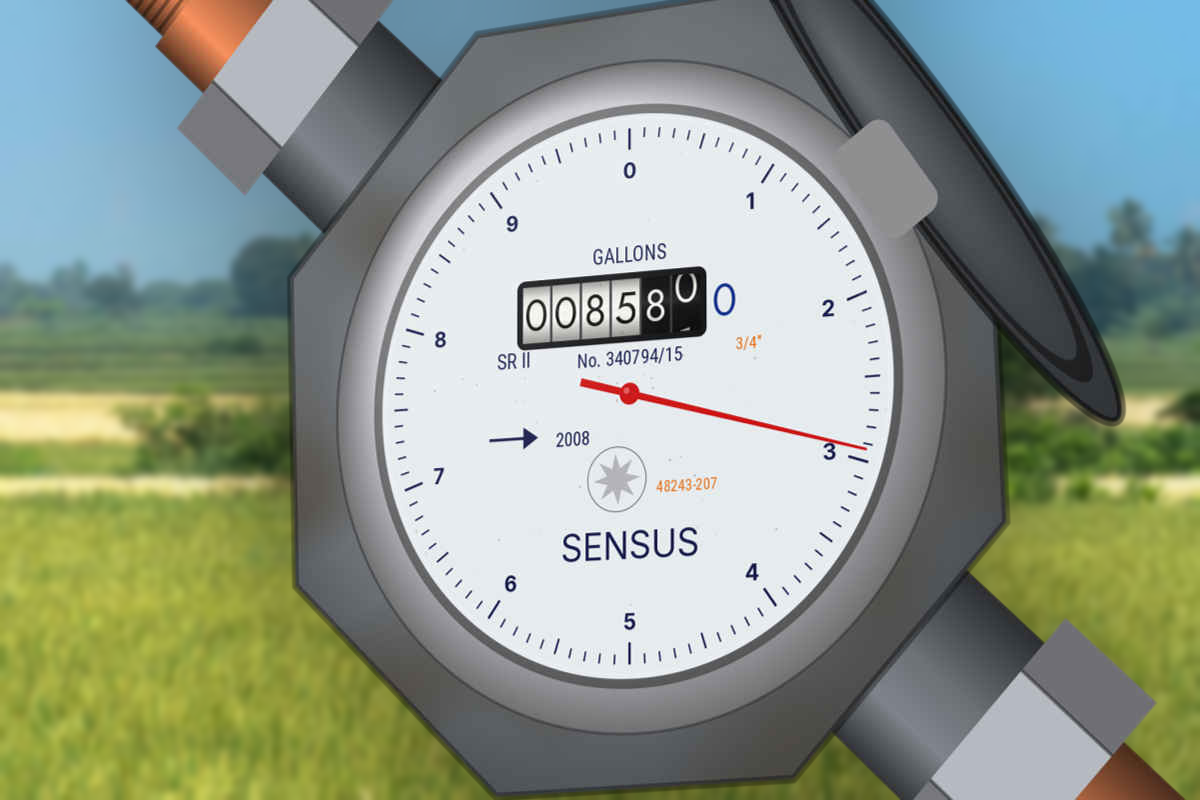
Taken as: gal 85802.9
